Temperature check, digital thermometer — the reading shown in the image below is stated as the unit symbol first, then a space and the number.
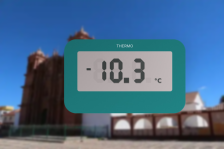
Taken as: °C -10.3
